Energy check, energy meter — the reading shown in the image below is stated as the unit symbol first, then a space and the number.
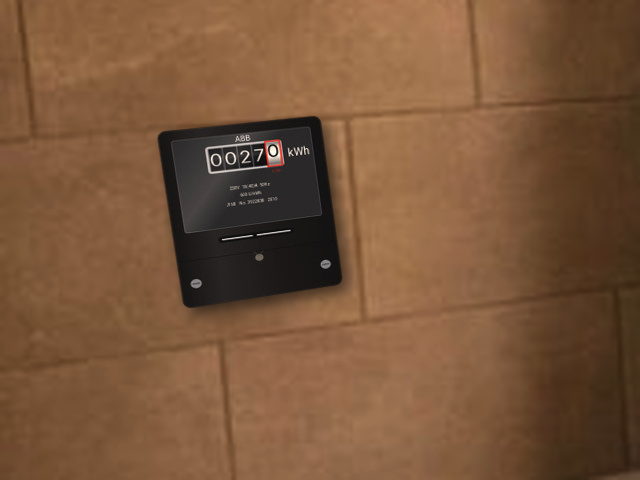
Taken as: kWh 27.0
